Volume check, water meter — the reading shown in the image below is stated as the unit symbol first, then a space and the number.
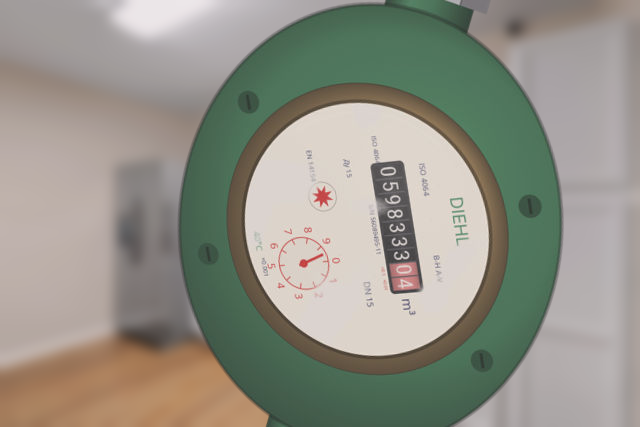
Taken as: m³ 598333.039
